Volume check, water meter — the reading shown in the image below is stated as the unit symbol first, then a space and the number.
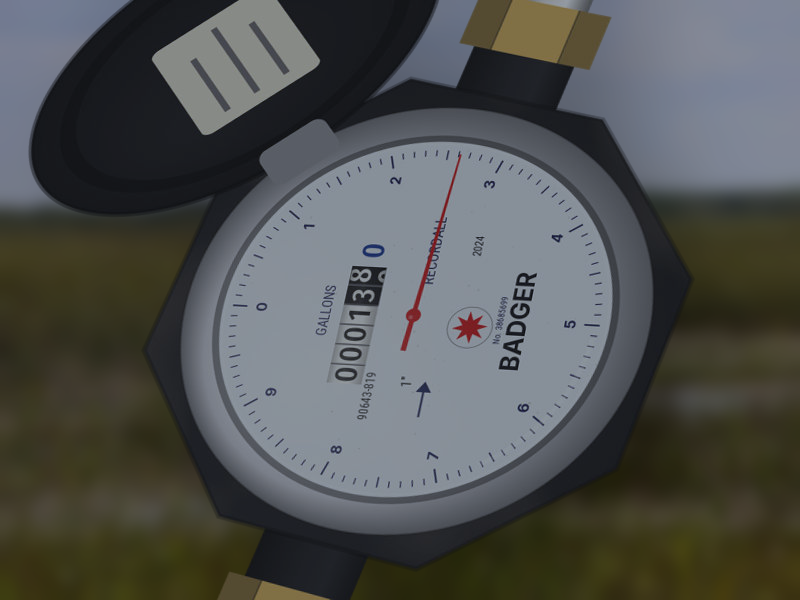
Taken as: gal 1382.6
